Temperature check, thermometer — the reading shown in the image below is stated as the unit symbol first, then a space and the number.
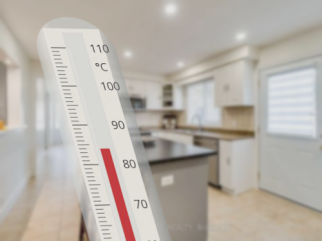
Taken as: °C 84
